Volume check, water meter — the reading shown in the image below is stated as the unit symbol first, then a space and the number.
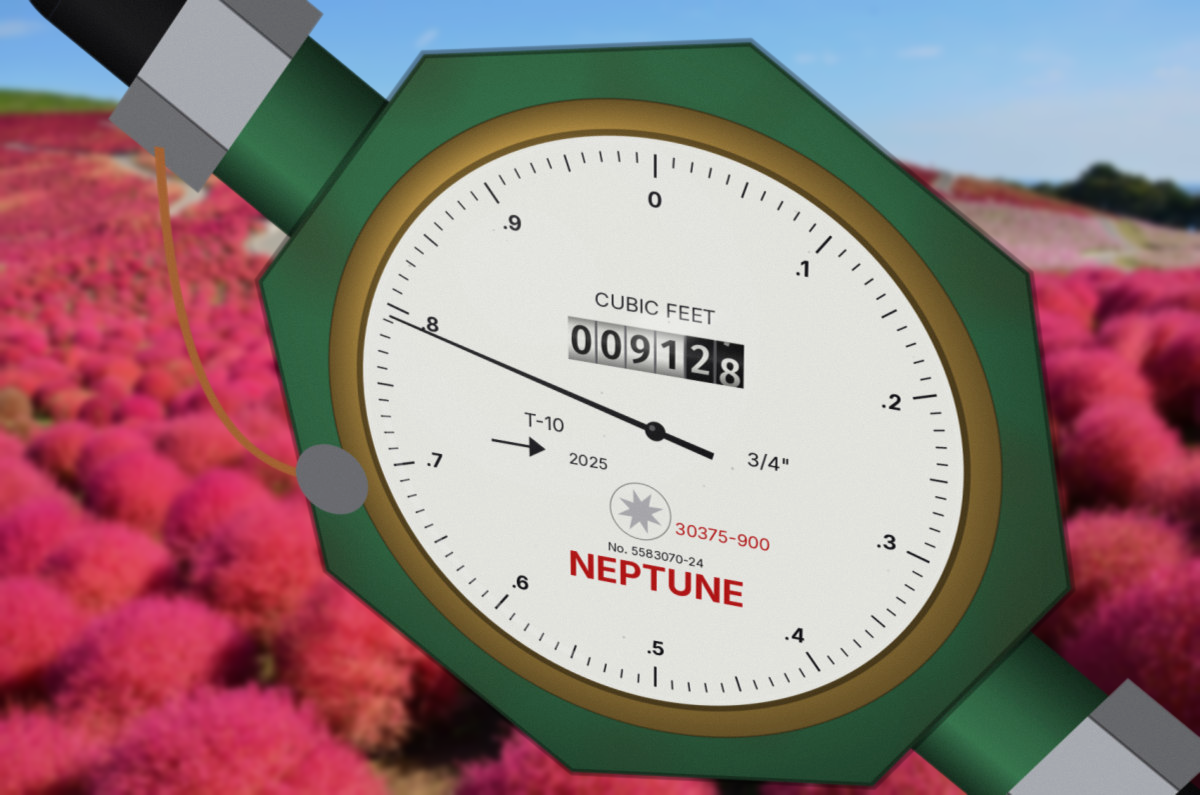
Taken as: ft³ 9127.79
